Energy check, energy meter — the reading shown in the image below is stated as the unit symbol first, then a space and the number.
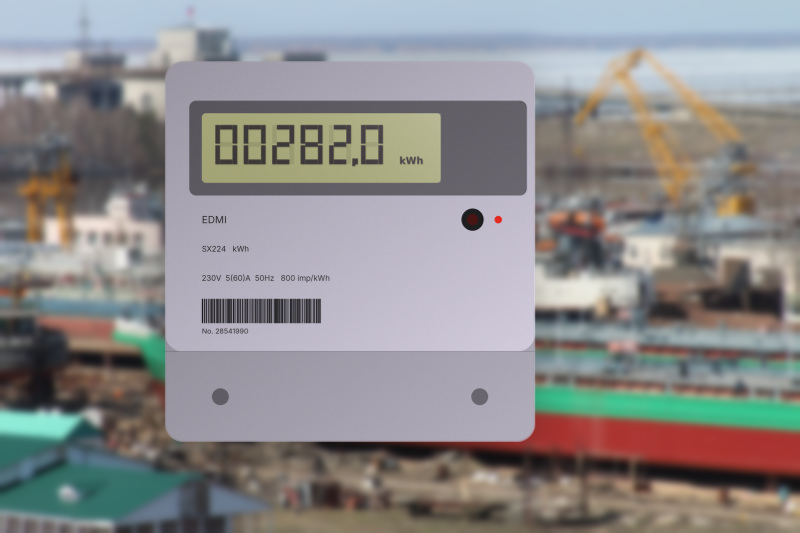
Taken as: kWh 282.0
